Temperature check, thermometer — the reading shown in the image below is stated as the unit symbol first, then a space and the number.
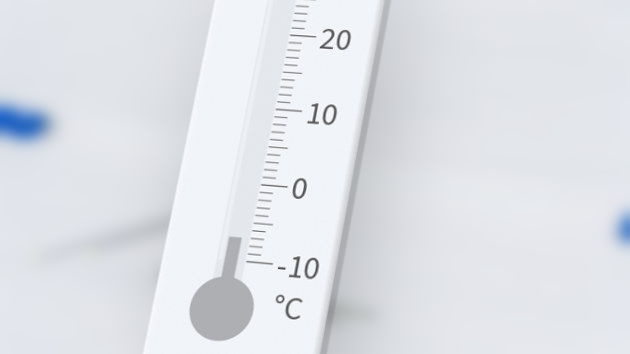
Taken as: °C -7
